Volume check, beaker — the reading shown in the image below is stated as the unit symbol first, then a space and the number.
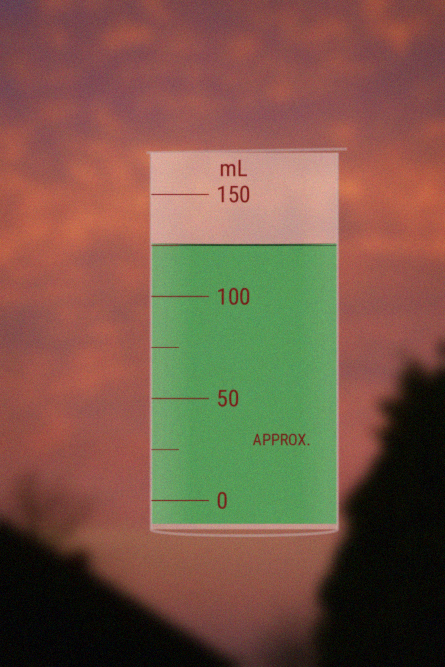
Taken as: mL 125
